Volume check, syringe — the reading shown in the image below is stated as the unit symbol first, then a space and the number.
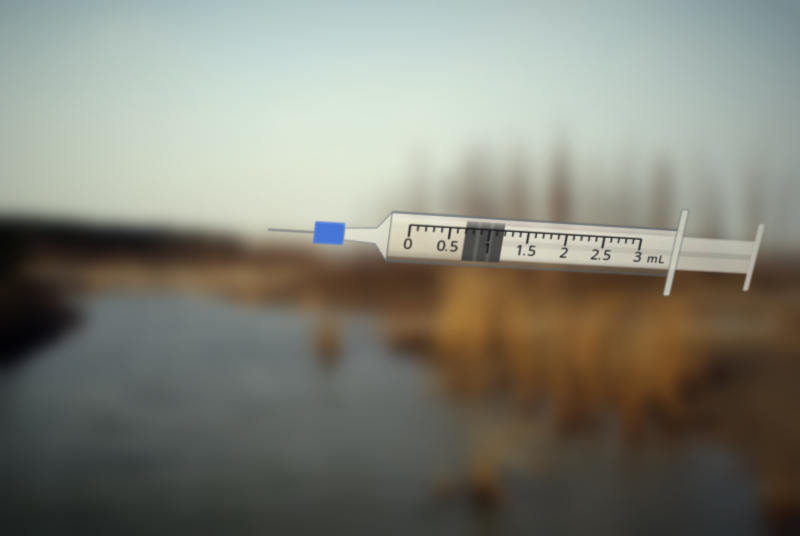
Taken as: mL 0.7
